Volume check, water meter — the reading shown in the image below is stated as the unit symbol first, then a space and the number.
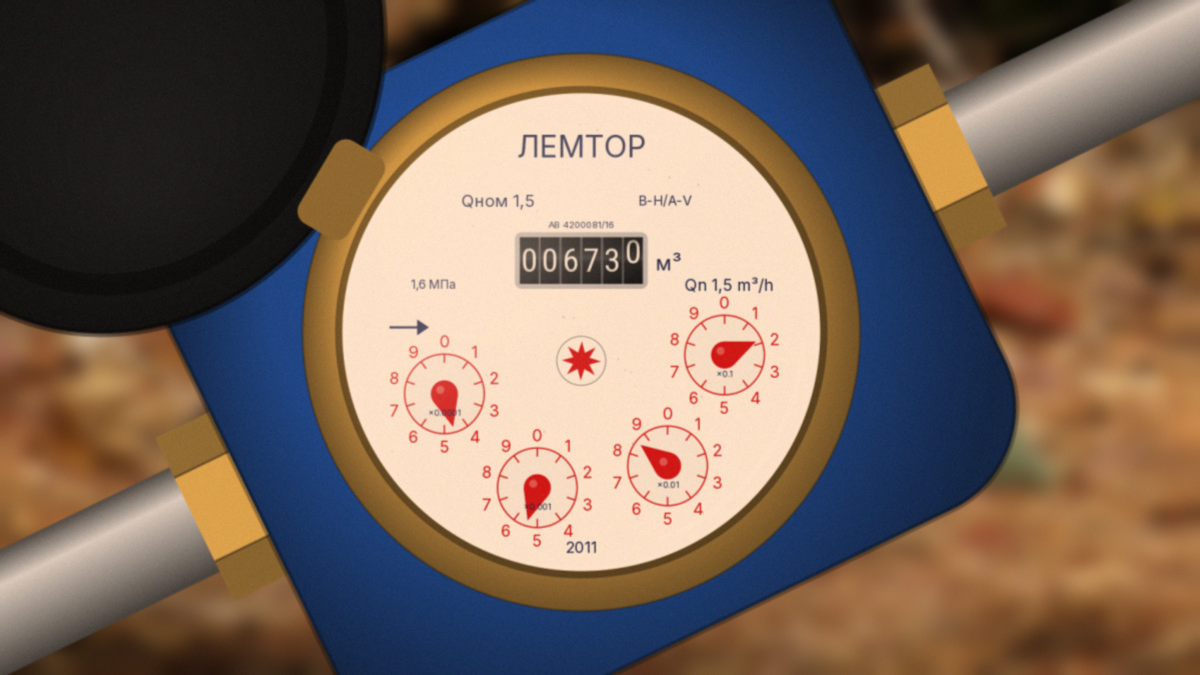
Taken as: m³ 6730.1854
